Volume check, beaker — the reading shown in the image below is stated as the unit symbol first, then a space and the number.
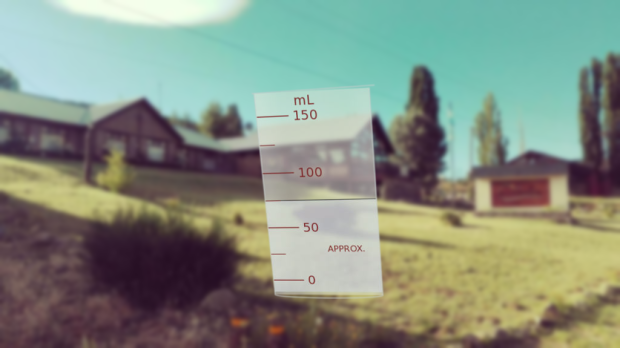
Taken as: mL 75
